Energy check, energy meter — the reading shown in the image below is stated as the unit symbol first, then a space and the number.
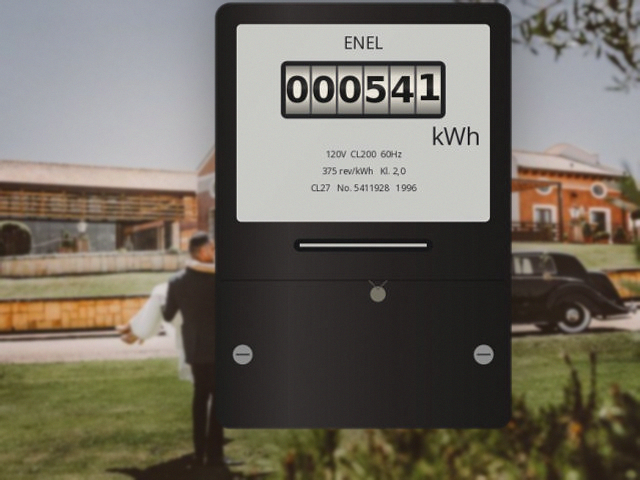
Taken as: kWh 541
